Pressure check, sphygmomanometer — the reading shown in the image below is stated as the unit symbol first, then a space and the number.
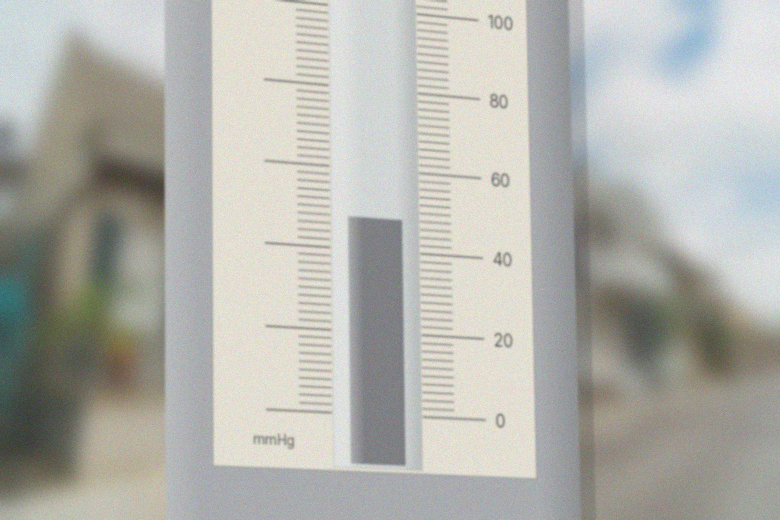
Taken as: mmHg 48
